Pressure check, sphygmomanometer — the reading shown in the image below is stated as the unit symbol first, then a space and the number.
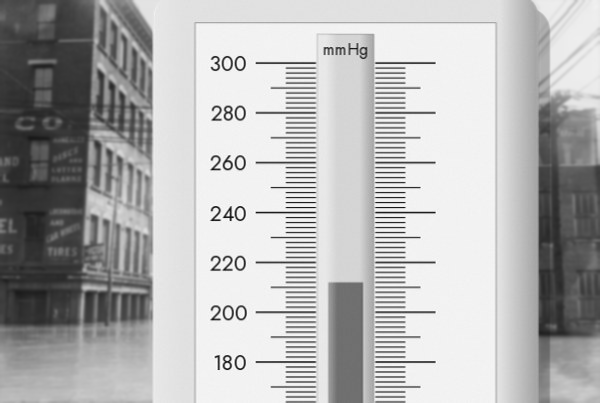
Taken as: mmHg 212
